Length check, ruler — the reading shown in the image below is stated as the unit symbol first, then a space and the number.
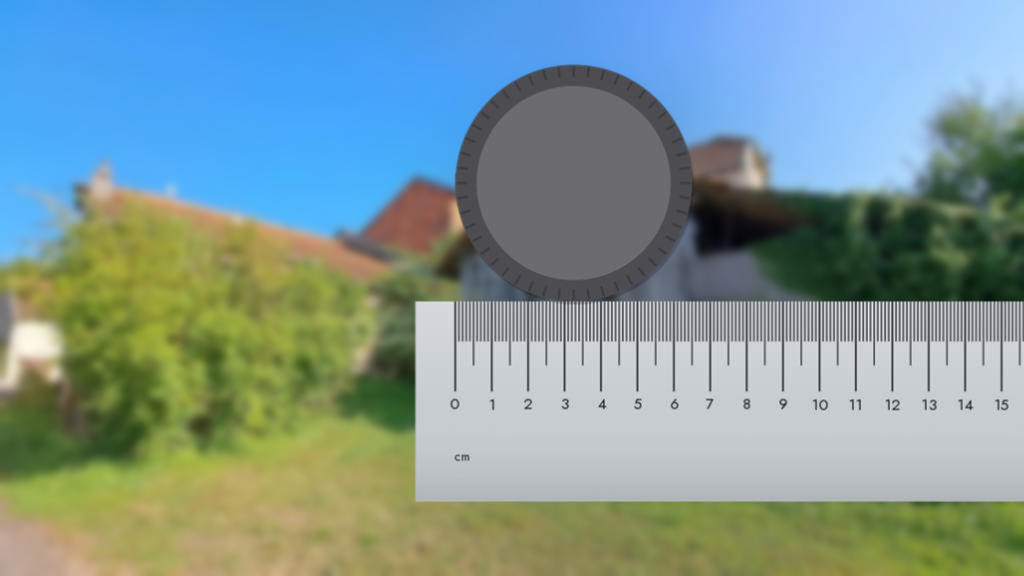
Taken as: cm 6.5
